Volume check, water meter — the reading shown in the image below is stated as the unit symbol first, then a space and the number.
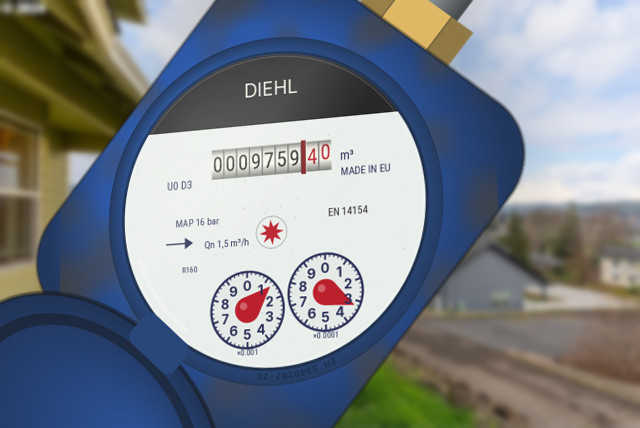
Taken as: m³ 9759.4013
